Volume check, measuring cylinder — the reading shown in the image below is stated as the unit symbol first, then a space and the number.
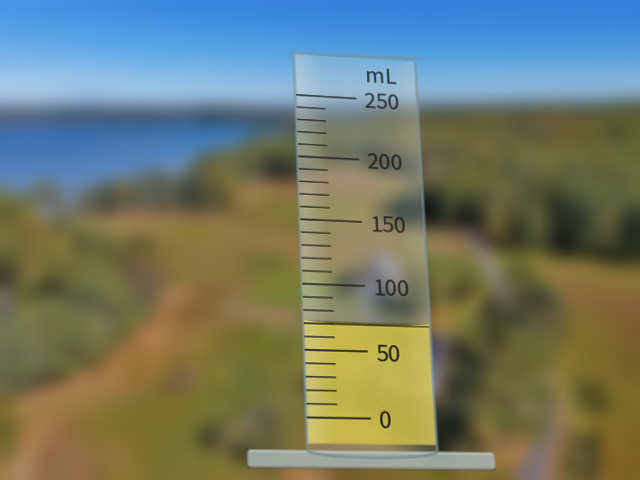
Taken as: mL 70
